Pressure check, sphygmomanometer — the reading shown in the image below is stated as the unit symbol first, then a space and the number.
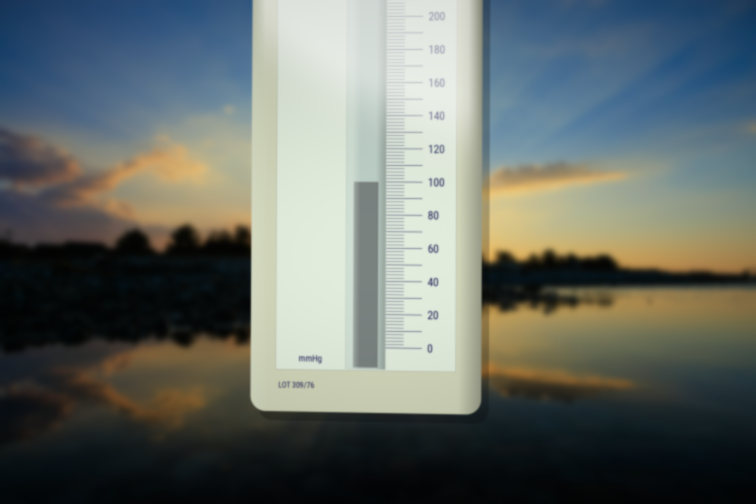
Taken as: mmHg 100
